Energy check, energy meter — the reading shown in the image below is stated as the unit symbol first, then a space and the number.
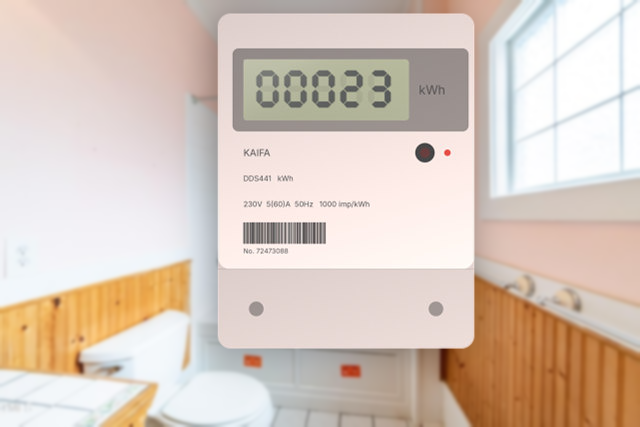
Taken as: kWh 23
